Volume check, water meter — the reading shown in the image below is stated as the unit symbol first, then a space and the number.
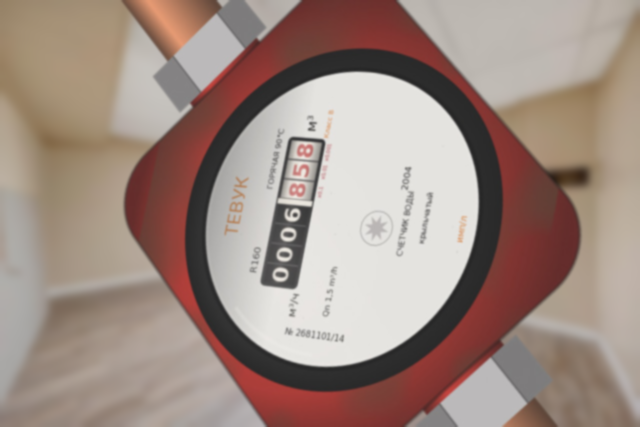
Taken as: m³ 6.858
